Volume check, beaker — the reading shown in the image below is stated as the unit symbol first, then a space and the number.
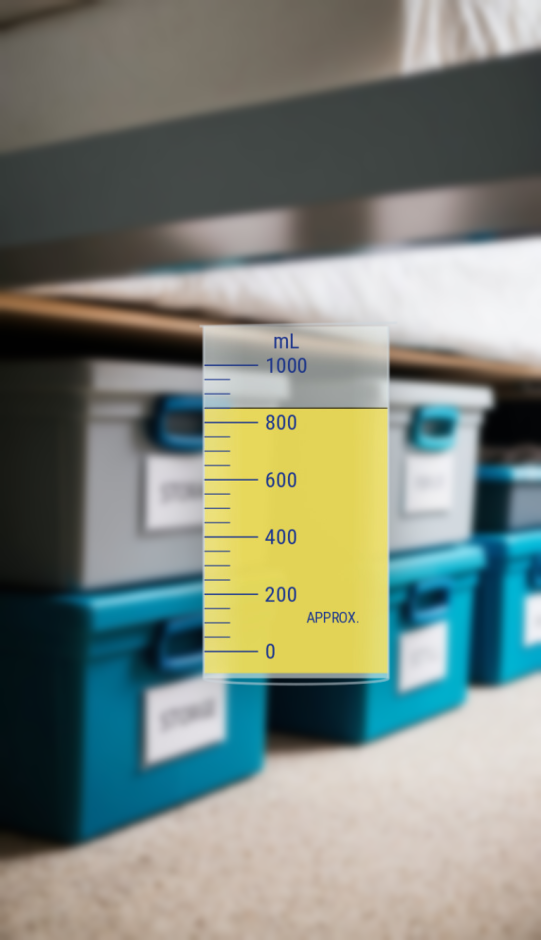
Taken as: mL 850
